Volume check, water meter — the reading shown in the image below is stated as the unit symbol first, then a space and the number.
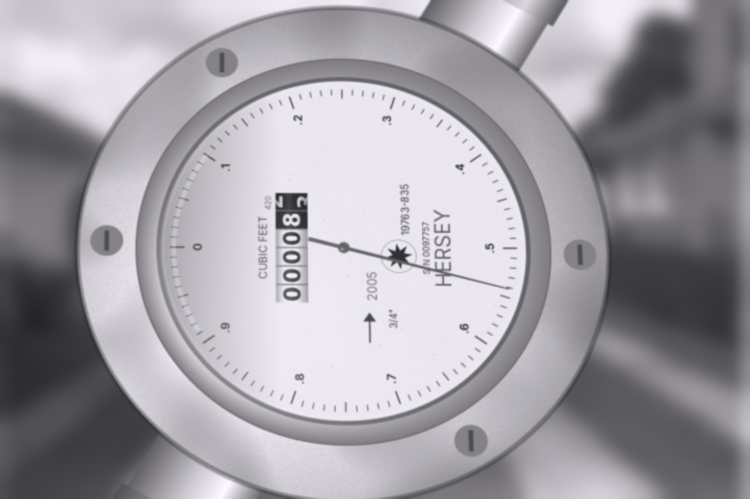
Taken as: ft³ 82.54
